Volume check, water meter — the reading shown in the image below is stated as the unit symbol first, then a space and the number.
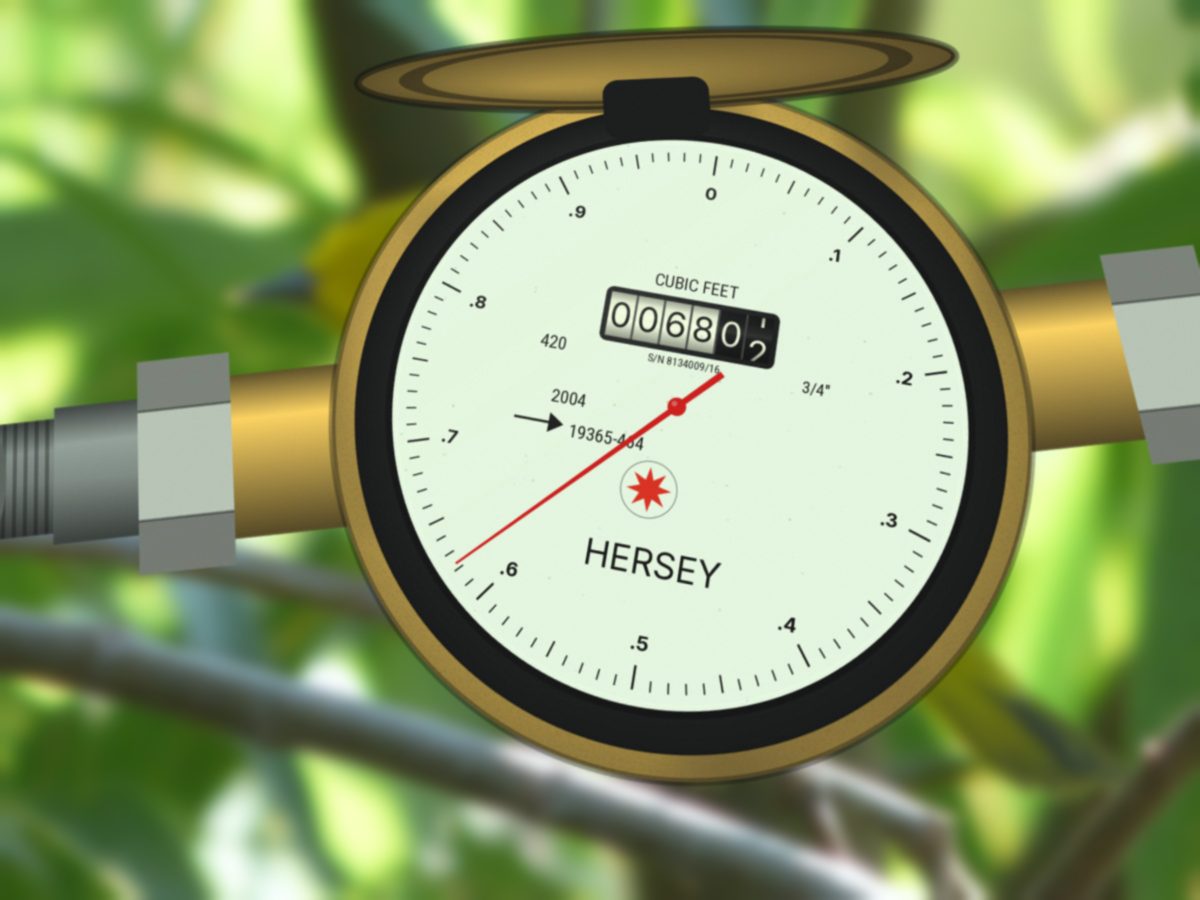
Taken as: ft³ 6801.62
